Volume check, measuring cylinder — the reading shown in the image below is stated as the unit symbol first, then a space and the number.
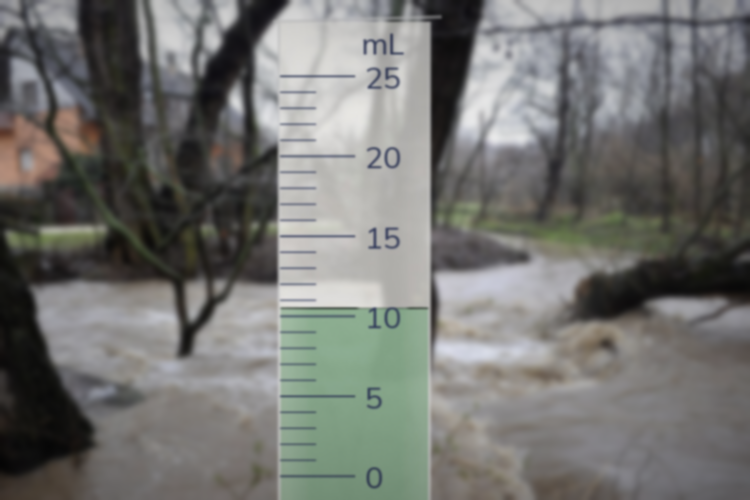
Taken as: mL 10.5
